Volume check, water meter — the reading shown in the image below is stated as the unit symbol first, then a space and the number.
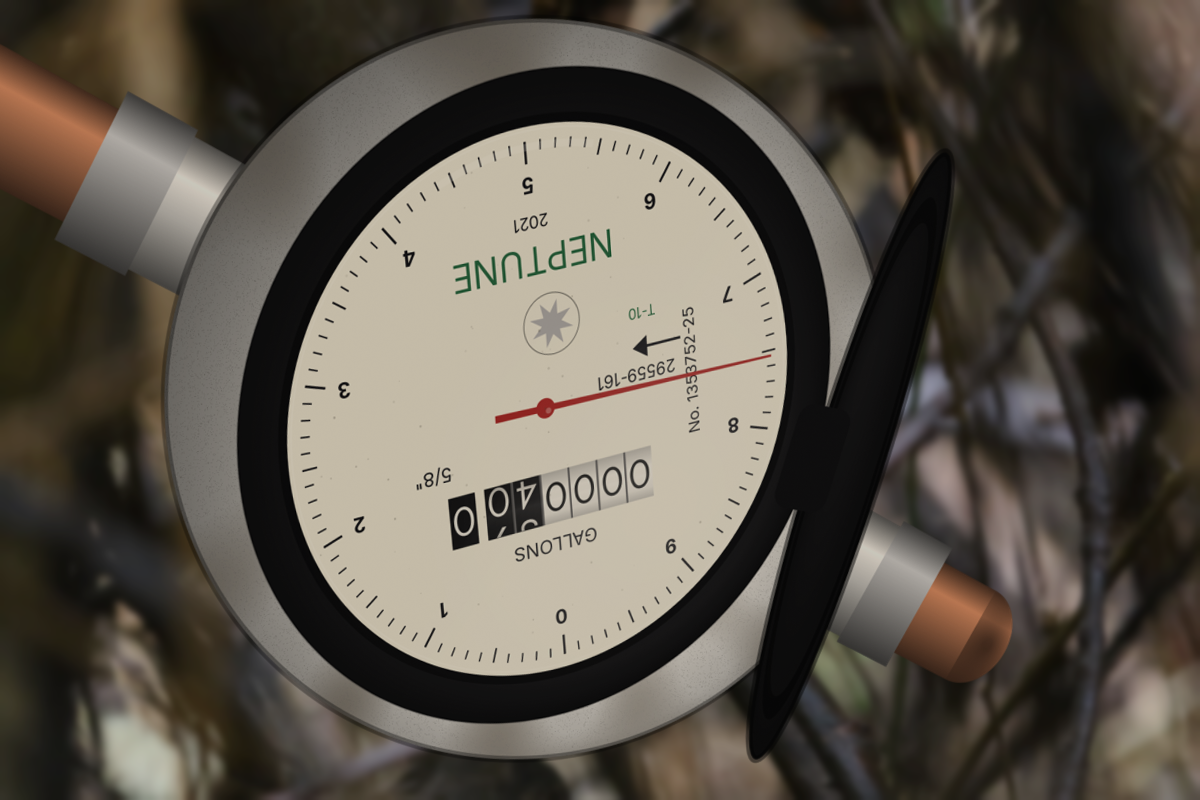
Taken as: gal 397.5
